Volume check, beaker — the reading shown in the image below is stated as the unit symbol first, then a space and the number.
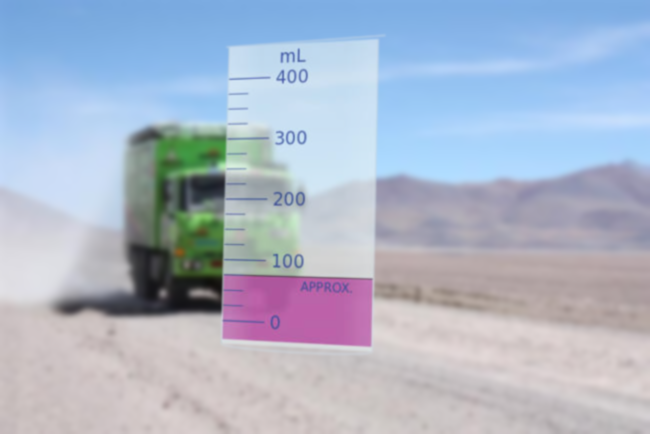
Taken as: mL 75
